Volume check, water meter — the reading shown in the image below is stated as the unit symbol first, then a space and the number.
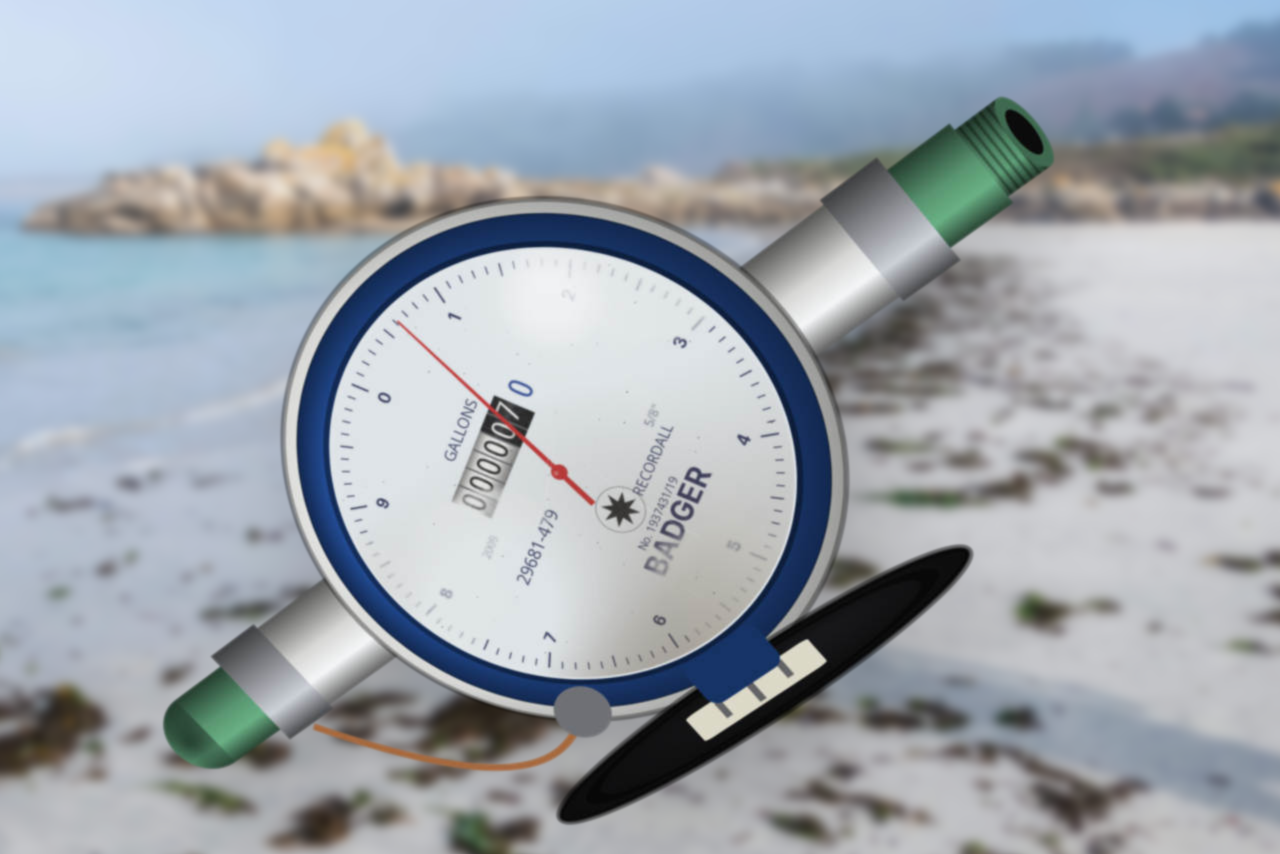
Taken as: gal 70.6
